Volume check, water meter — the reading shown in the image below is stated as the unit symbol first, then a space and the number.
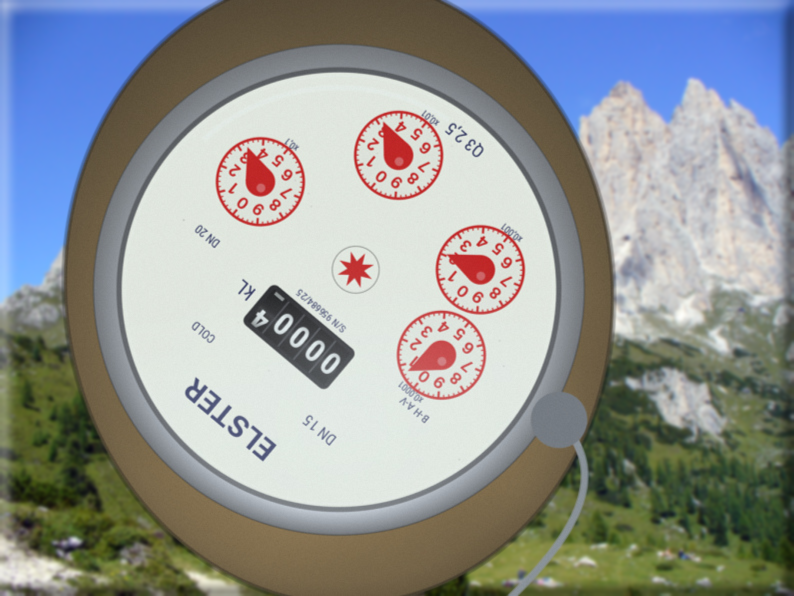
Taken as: kL 4.3320
